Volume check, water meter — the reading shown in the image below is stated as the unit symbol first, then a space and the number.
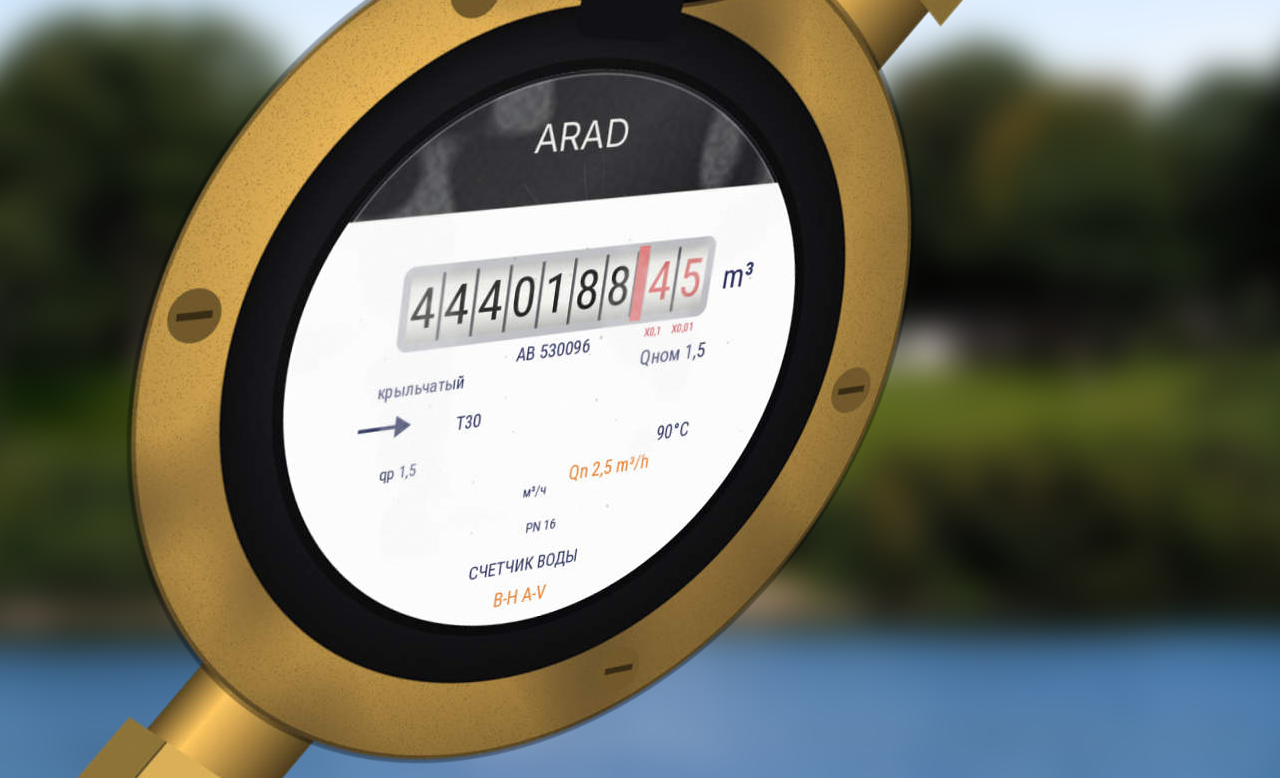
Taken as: m³ 4440188.45
